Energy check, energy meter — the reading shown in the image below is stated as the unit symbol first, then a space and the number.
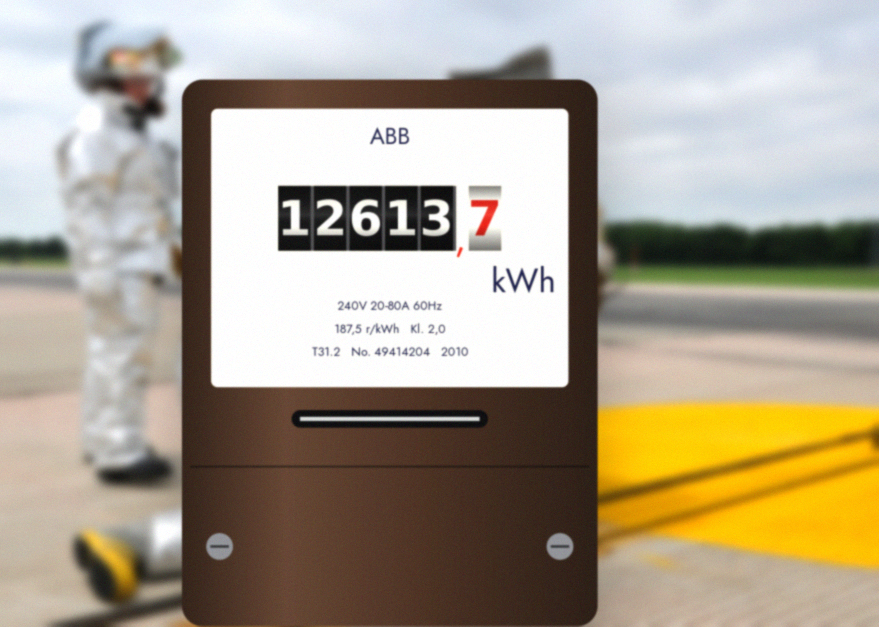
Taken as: kWh 12613.7
